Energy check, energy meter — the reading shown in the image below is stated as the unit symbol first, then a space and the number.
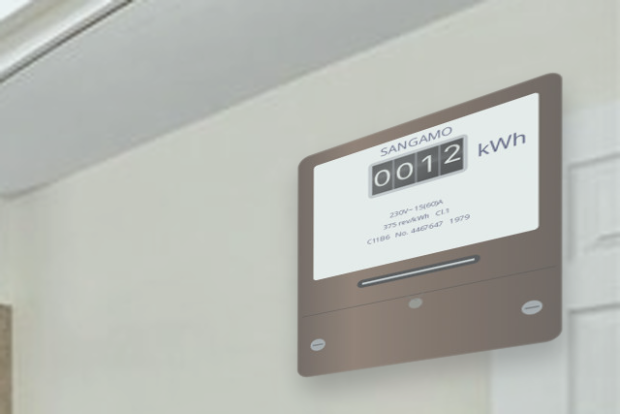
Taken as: kWh 12
